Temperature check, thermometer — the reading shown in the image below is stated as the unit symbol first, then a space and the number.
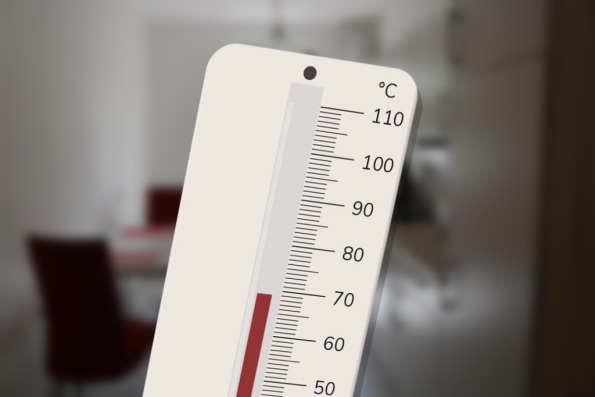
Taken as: °C 69
